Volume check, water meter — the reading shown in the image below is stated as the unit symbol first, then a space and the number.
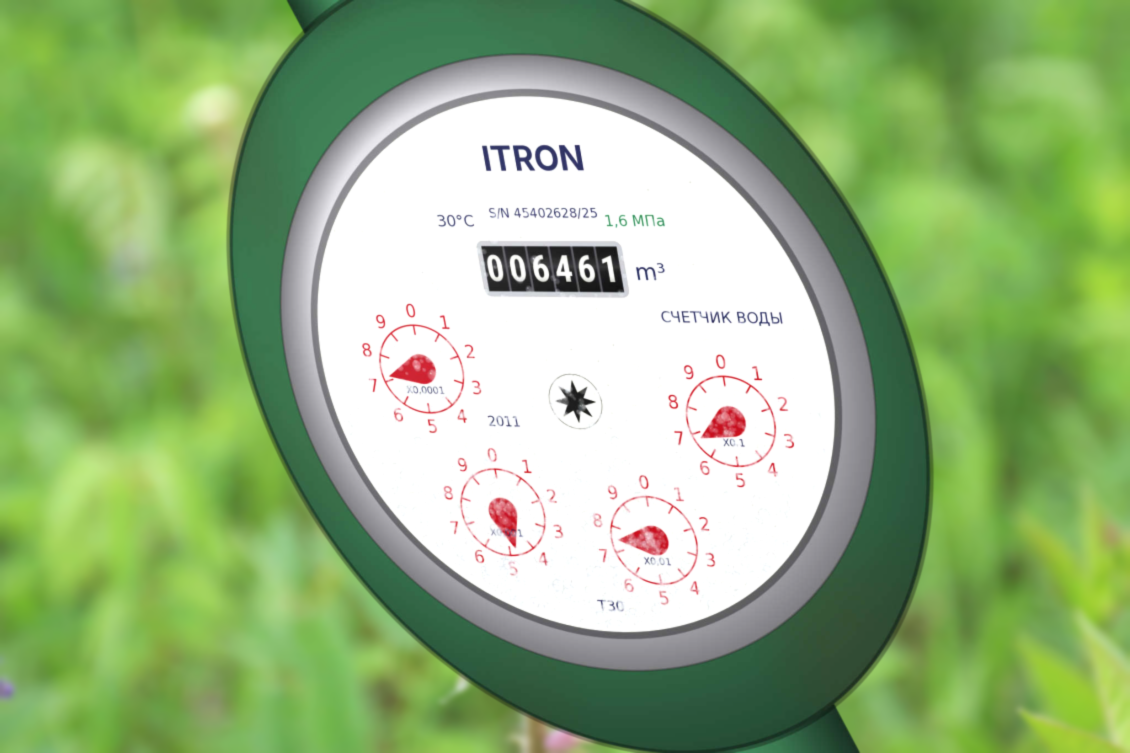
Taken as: m³ 6461.6747
